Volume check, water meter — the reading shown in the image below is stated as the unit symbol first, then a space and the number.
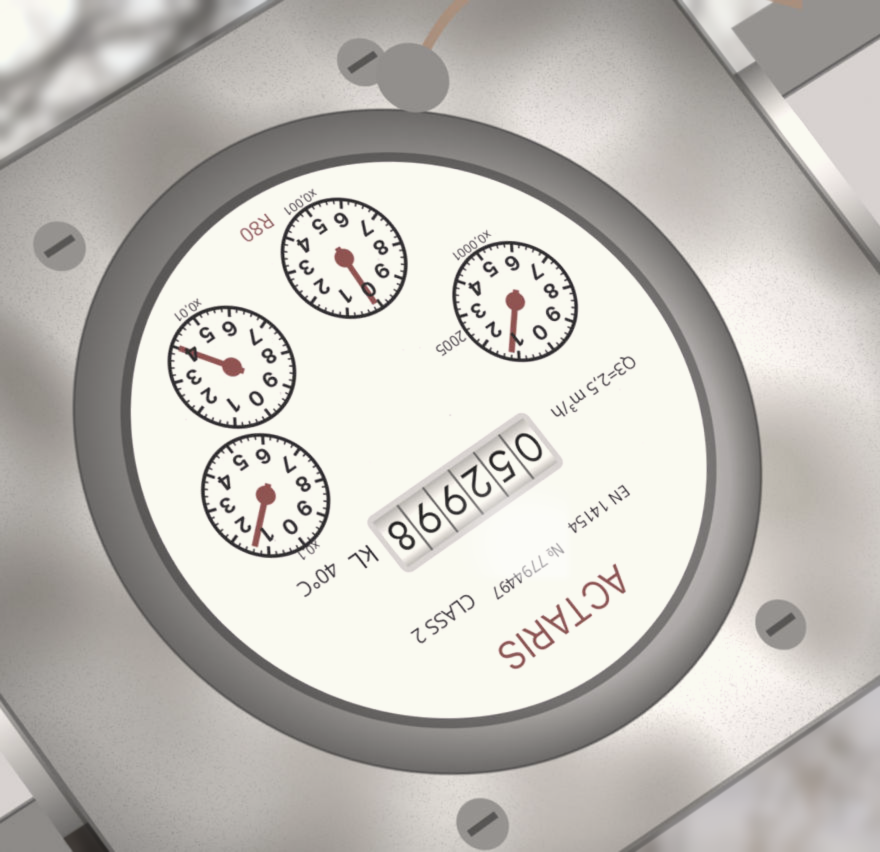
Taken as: kL 52998.1401
